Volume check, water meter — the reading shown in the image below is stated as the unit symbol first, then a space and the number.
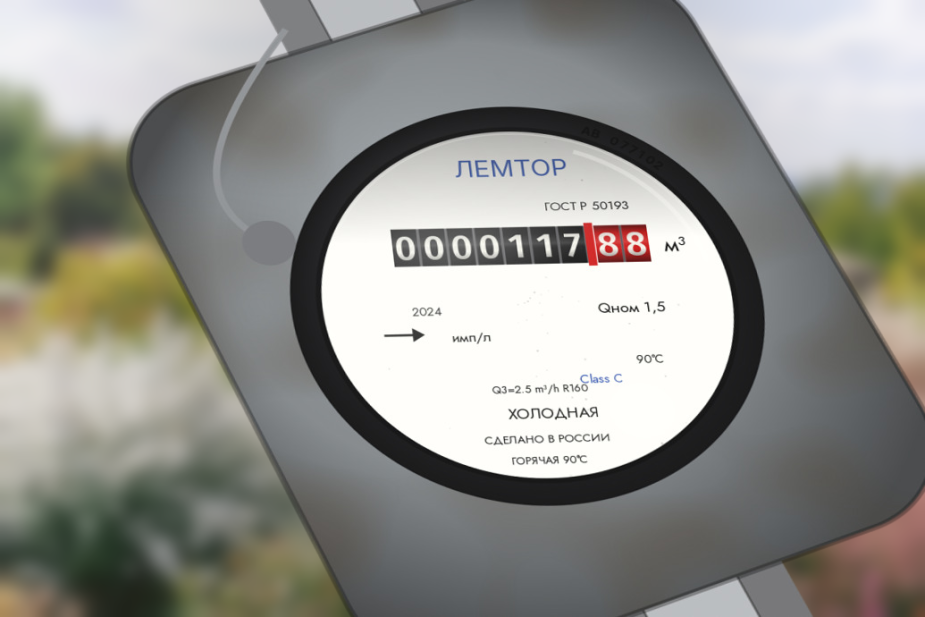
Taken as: m³ 117.88
